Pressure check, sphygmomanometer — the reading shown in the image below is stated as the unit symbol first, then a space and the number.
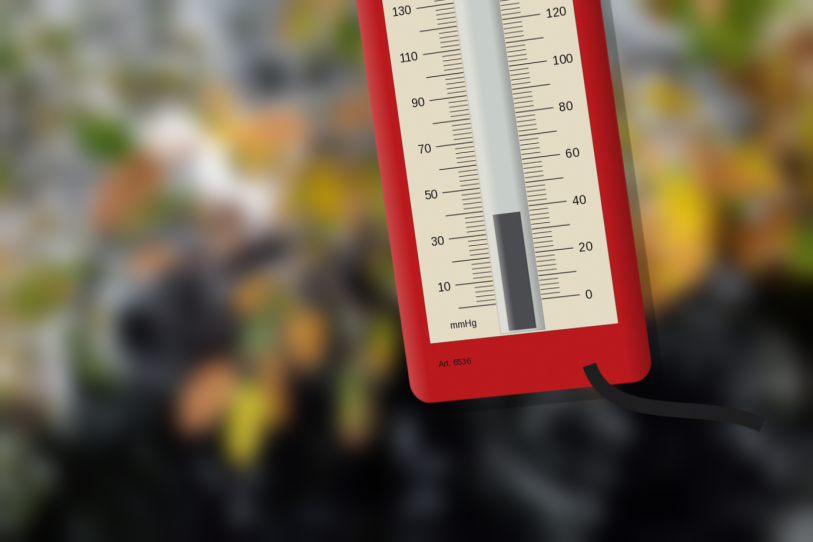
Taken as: mmHg 38
